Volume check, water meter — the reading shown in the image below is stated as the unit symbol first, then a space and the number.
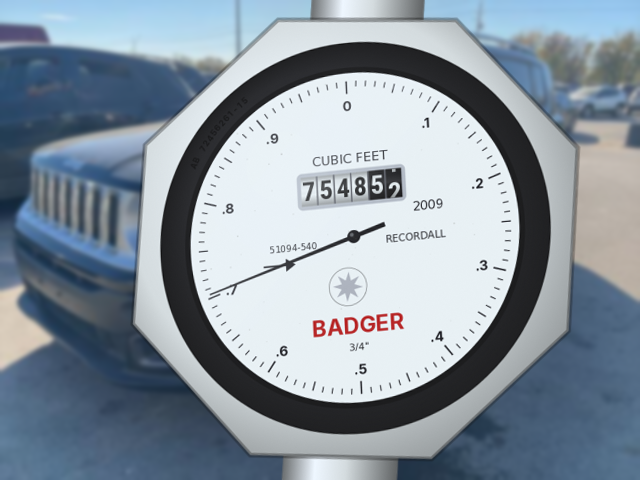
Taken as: ft³ 754851.70
